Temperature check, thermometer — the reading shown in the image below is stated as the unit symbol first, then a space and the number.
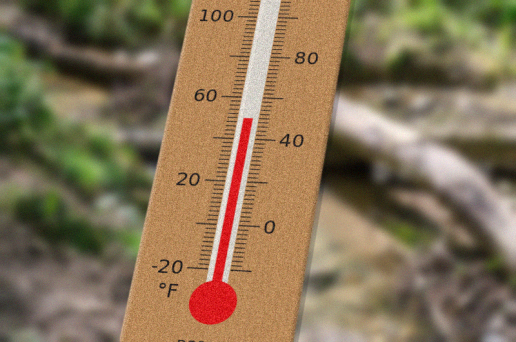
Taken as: °F 50
